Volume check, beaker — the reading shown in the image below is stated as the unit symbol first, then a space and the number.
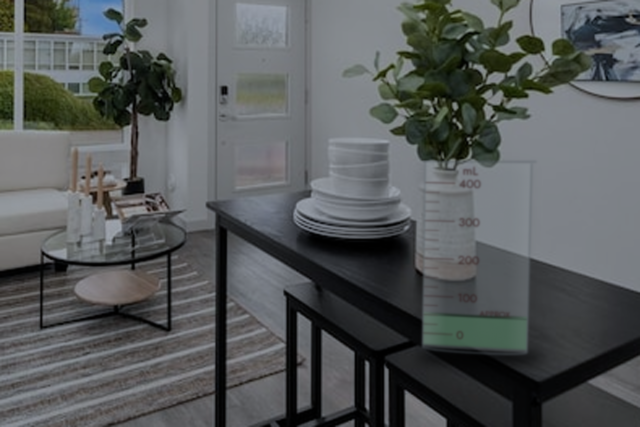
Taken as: mL 50
